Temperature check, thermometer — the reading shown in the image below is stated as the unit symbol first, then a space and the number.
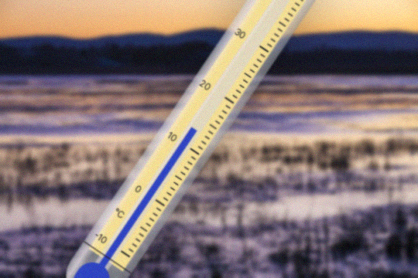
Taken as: °C 13
